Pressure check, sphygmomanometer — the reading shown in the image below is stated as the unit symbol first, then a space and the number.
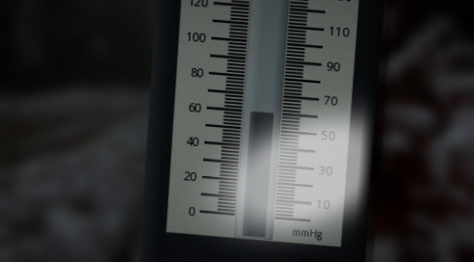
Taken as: mmHg 60
